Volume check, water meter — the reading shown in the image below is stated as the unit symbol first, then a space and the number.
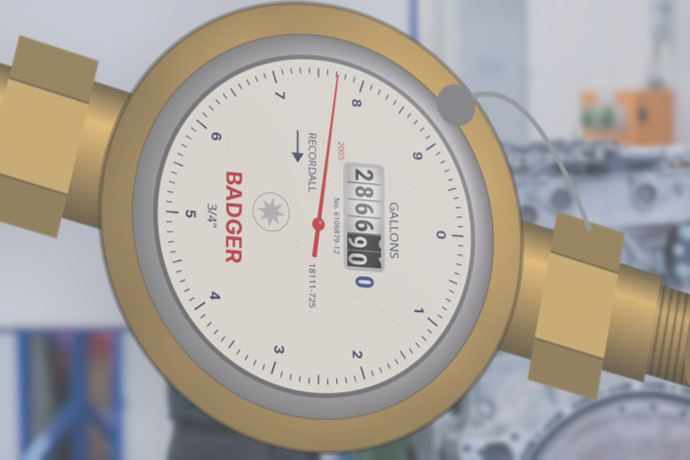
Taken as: gal 2866897.7
